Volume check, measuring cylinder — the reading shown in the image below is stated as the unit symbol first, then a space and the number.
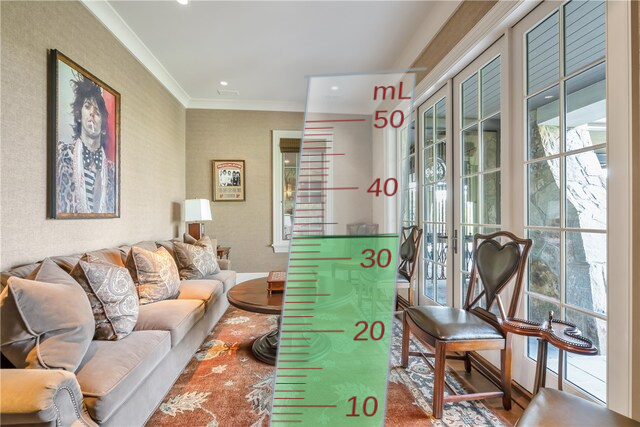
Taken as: mL 33
